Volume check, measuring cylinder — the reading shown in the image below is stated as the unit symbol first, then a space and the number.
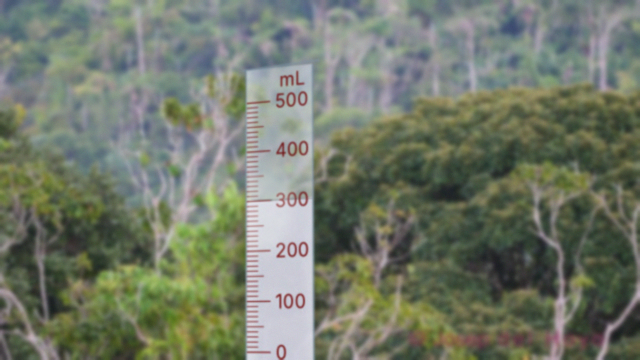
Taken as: mL 300
